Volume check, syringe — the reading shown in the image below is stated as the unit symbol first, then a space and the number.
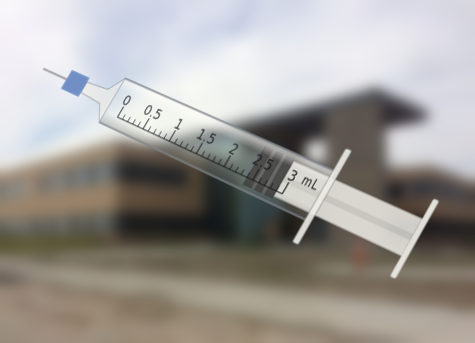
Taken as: mL 2.4
